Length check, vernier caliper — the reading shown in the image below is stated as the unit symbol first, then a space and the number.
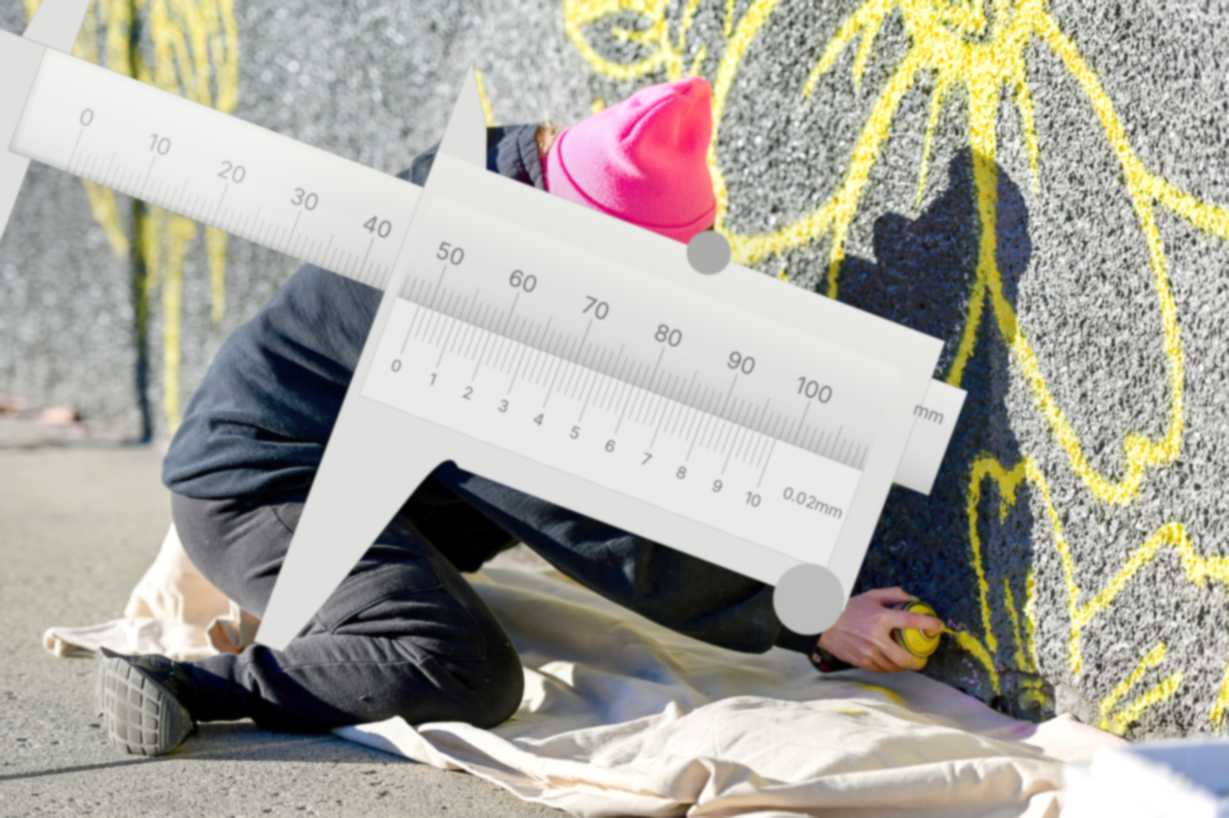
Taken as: mm 48.6
